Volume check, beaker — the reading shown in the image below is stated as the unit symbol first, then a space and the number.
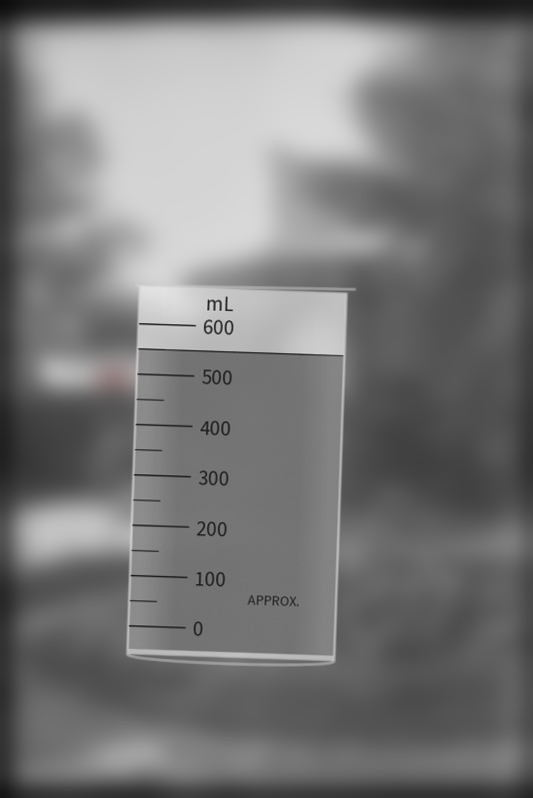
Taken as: mL 550
